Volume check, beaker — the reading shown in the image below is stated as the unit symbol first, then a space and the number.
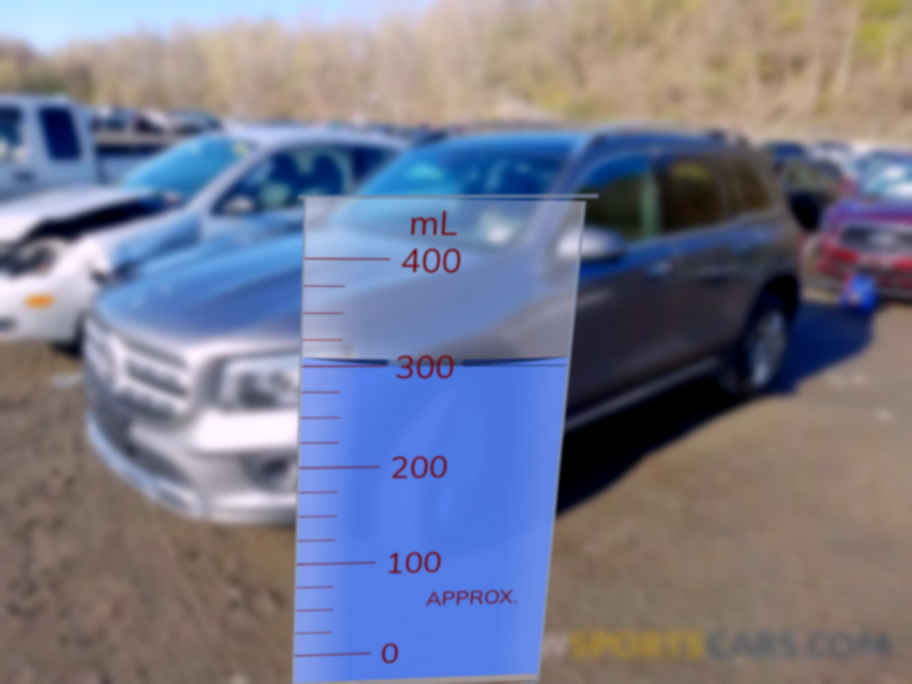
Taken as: mL 300
